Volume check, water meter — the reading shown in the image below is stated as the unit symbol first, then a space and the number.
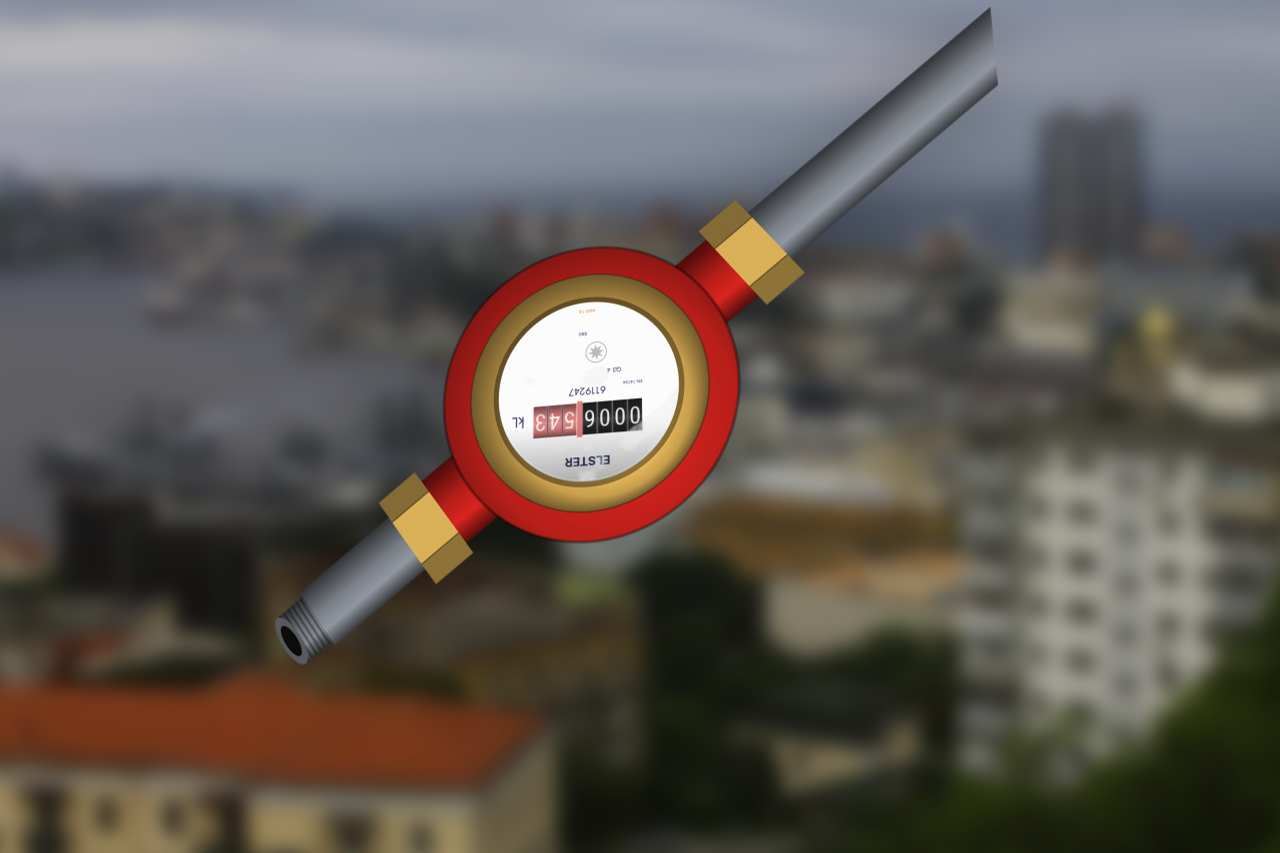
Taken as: kL 6.543
